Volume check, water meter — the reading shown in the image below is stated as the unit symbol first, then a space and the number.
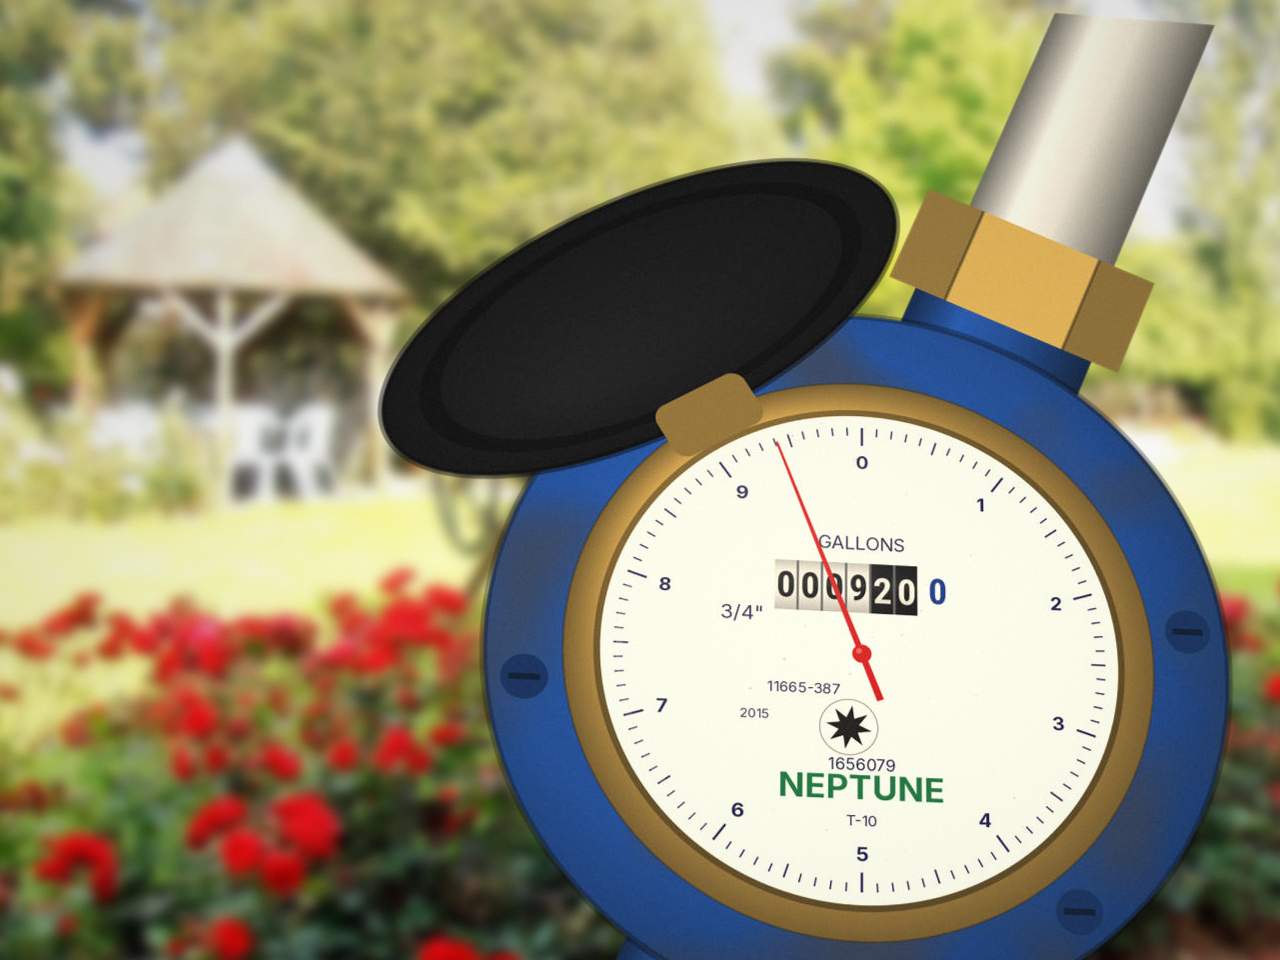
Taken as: gal 9199.4
